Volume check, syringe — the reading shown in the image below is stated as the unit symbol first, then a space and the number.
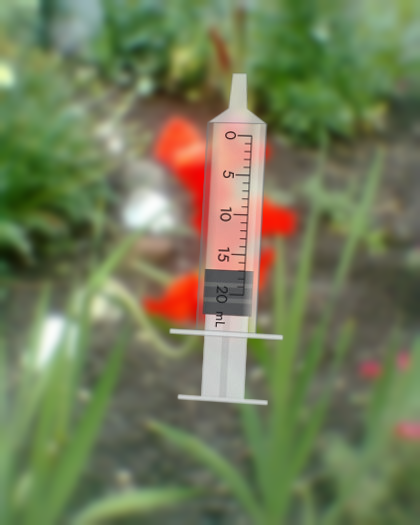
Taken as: mL 17
